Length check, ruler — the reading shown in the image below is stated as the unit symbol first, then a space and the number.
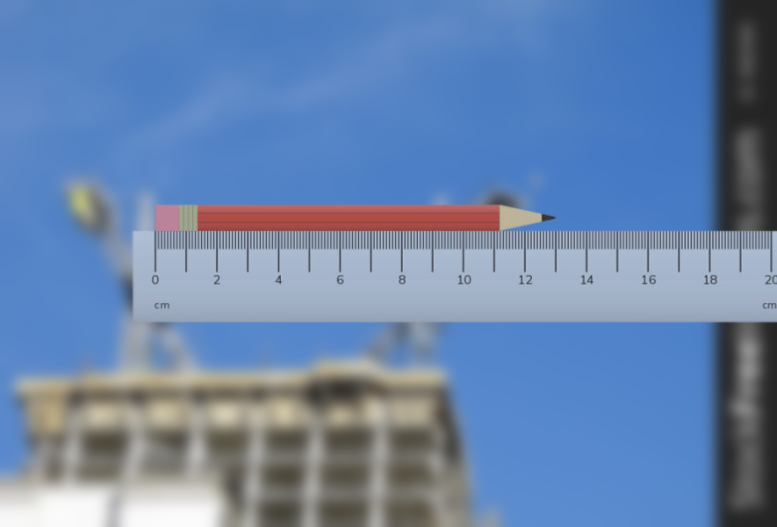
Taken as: cm 13
